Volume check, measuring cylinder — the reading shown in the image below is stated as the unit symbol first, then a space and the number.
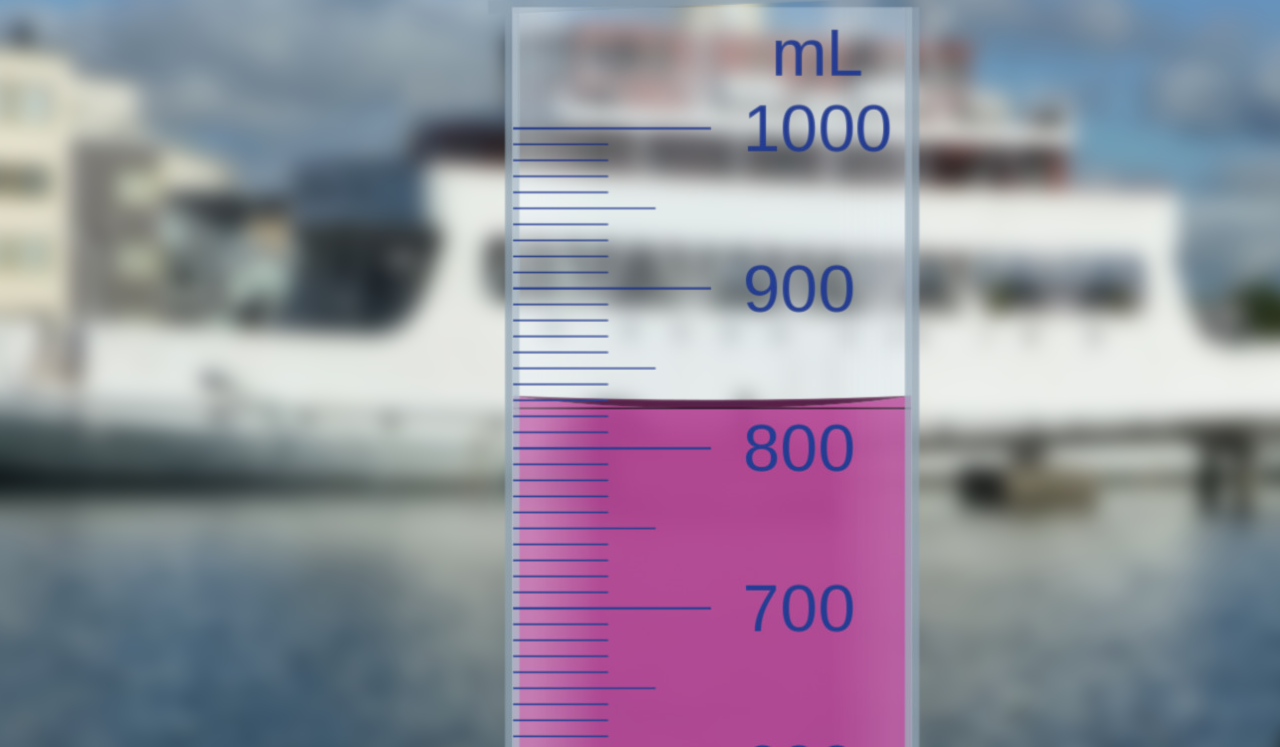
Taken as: mL 825
